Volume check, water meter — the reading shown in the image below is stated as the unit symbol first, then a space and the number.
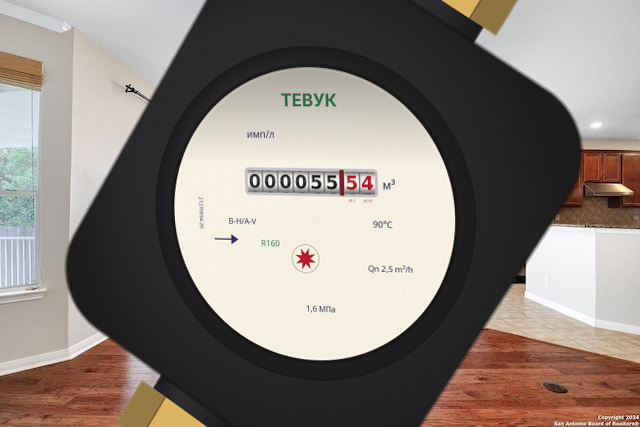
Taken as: m³ 55.54
